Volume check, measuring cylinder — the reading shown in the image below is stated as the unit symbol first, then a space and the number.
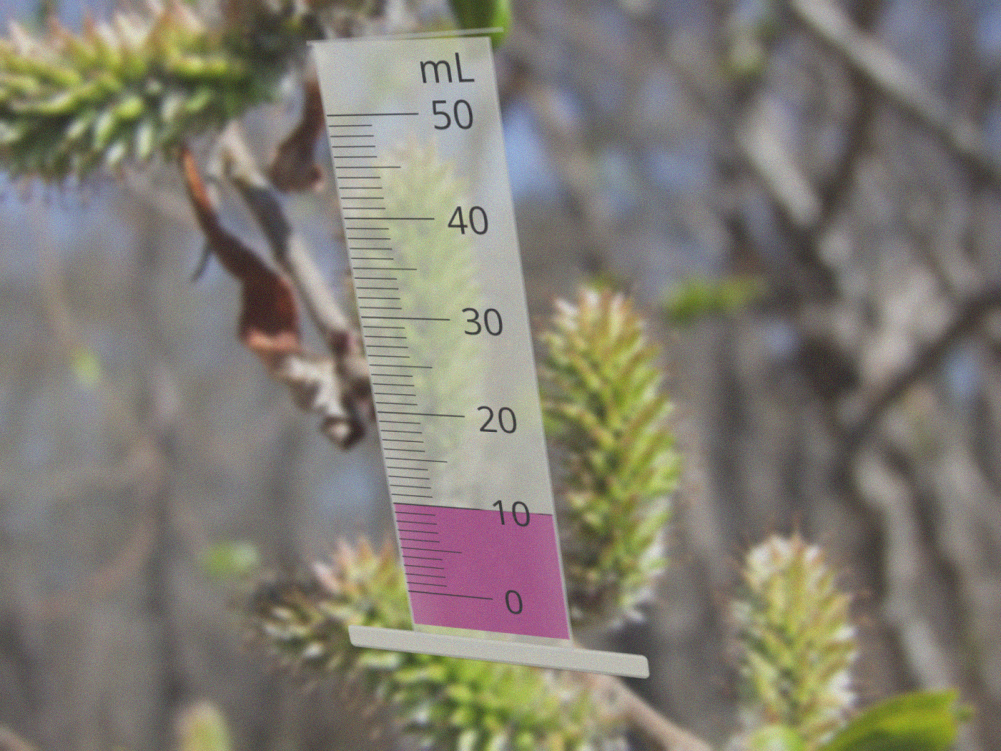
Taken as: mL 10
